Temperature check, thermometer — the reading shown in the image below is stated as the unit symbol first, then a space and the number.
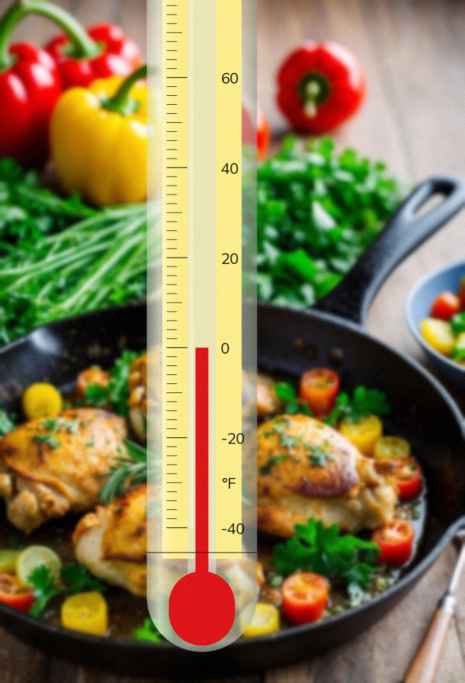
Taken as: °F 0
